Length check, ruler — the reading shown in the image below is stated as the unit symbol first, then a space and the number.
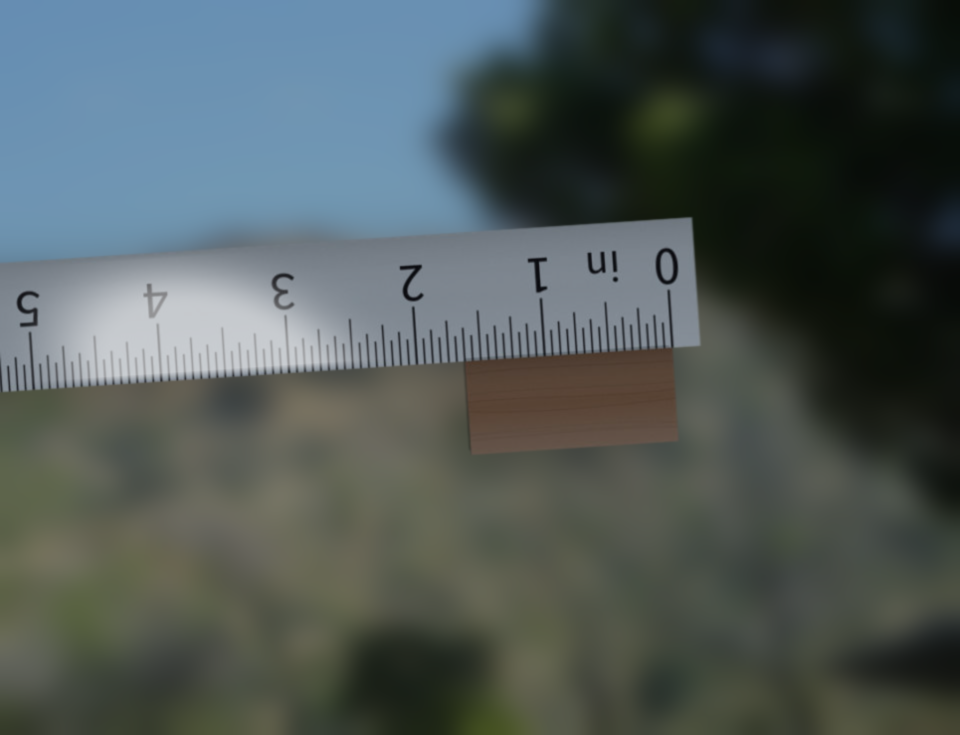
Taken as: in 1.625
